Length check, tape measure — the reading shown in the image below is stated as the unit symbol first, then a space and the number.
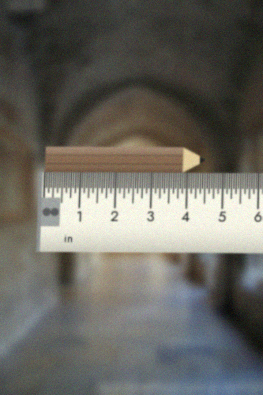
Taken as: in 4.5
